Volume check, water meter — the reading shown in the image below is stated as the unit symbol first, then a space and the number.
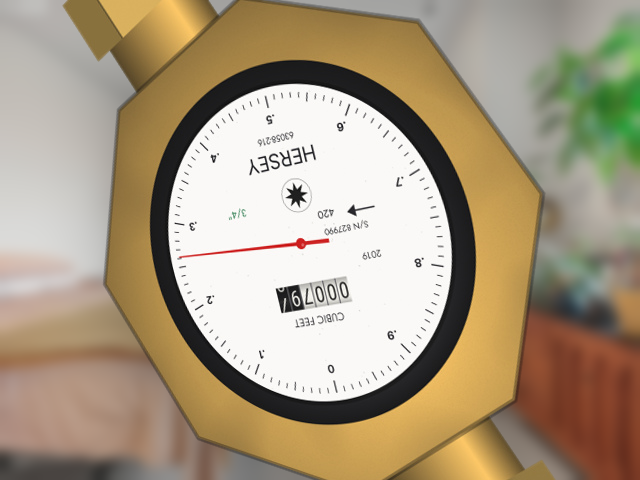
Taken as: ft³ 797.26
